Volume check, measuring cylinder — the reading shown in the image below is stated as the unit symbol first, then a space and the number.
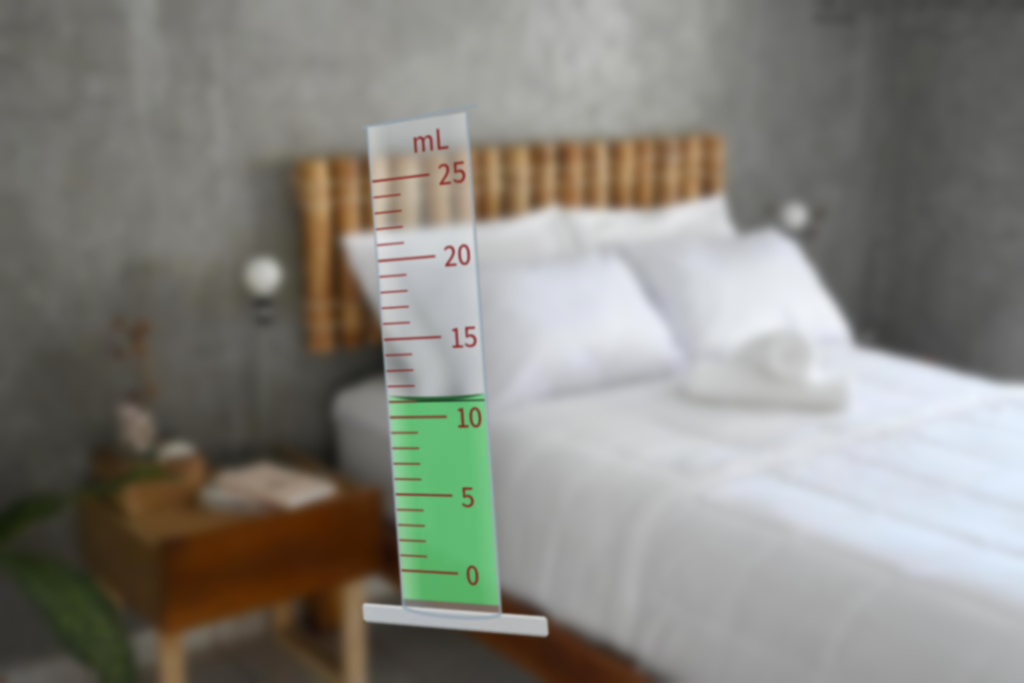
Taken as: mL 11
